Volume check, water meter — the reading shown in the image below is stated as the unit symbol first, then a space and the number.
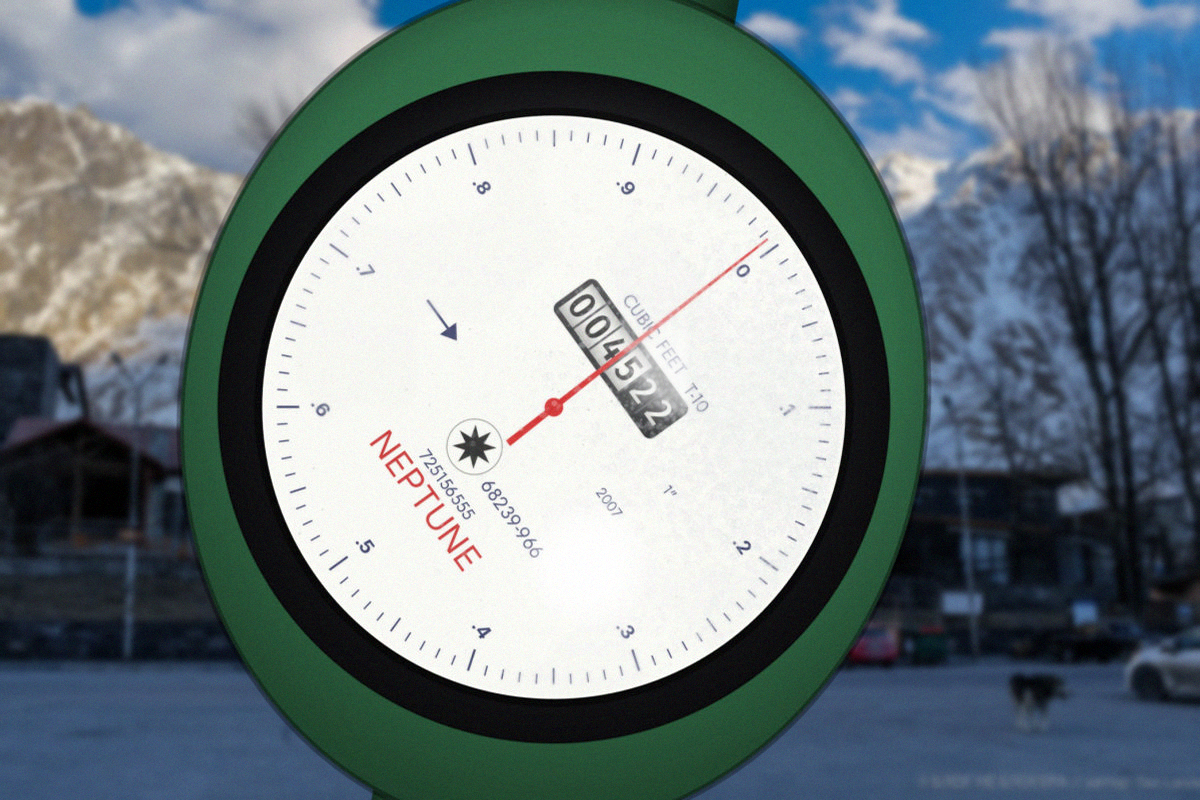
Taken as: ft³ 4521.99
